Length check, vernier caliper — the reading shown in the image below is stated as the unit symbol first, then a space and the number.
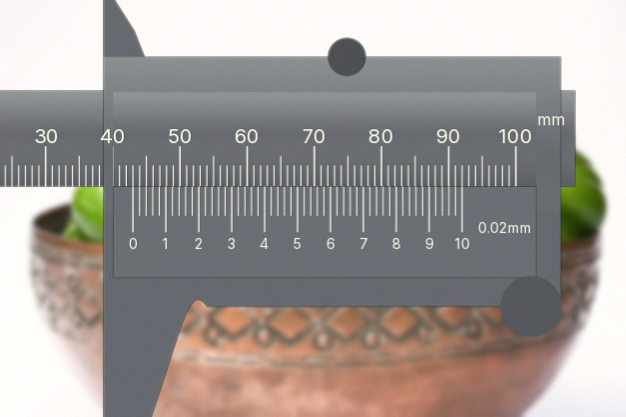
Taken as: mm 43.0
